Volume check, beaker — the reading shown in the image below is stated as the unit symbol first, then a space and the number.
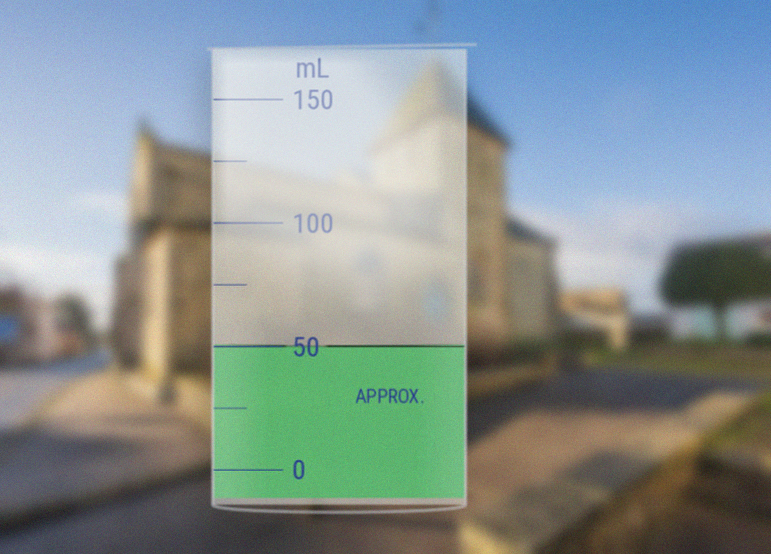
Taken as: mL 50
